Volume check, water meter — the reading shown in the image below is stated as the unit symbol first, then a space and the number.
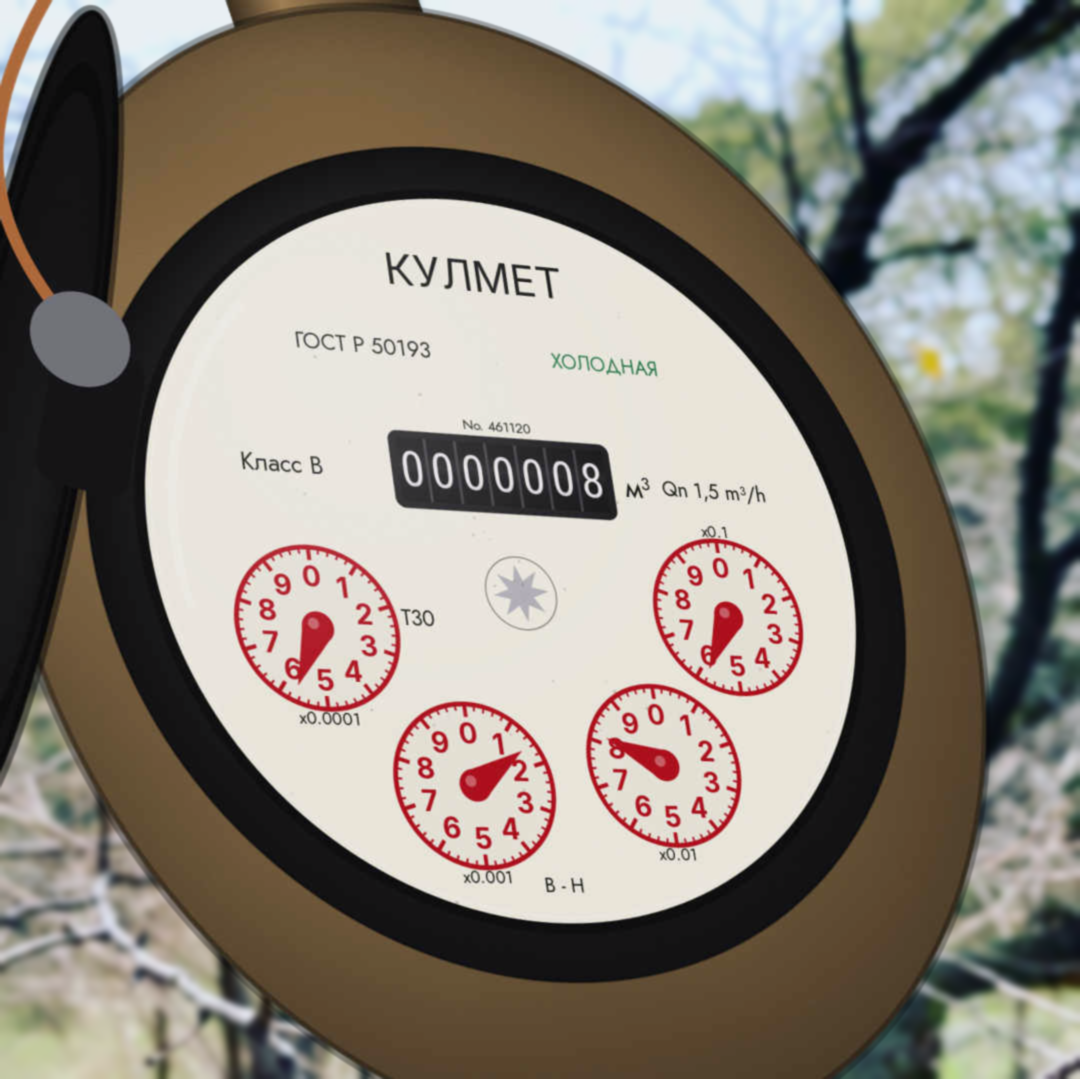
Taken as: m³ 8.5815
